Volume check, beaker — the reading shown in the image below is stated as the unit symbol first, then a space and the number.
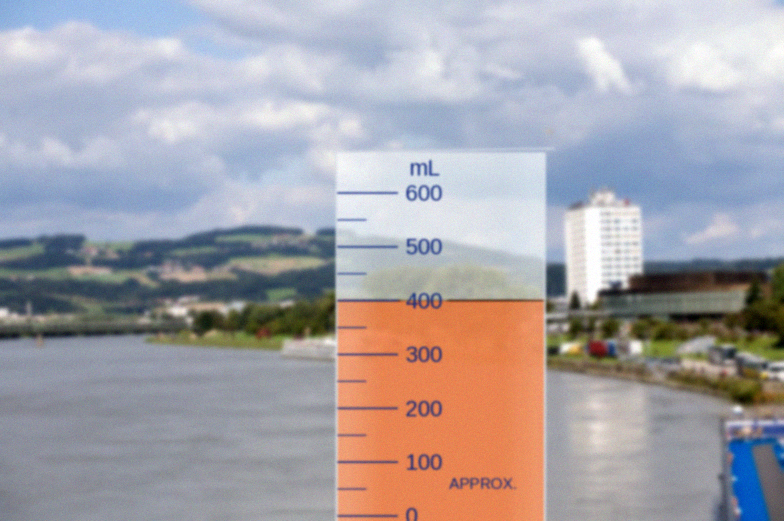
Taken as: mL 400
